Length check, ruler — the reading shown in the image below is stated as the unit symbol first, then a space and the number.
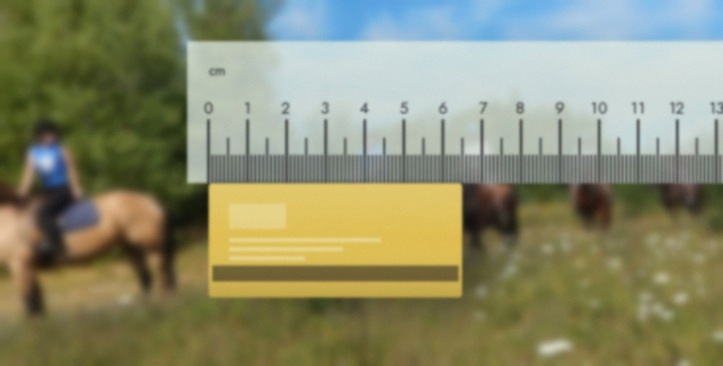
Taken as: cm 6.5
